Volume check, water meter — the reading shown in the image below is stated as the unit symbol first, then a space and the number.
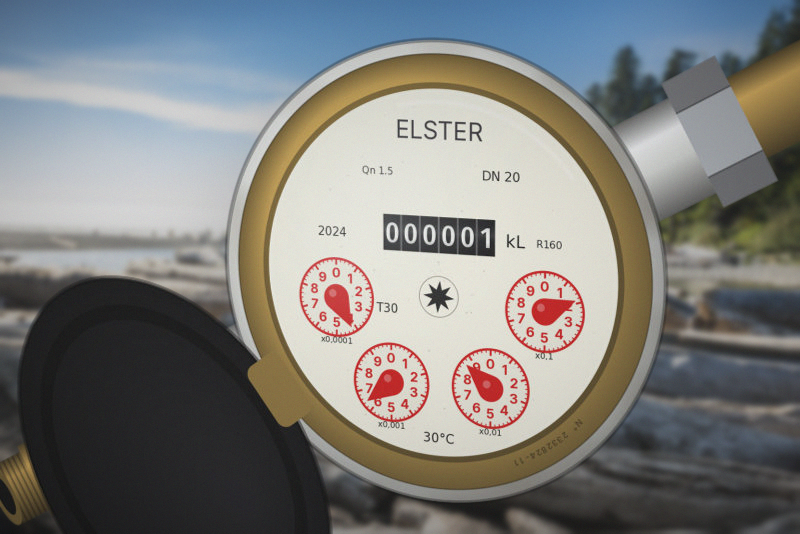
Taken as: kL 1.1864
